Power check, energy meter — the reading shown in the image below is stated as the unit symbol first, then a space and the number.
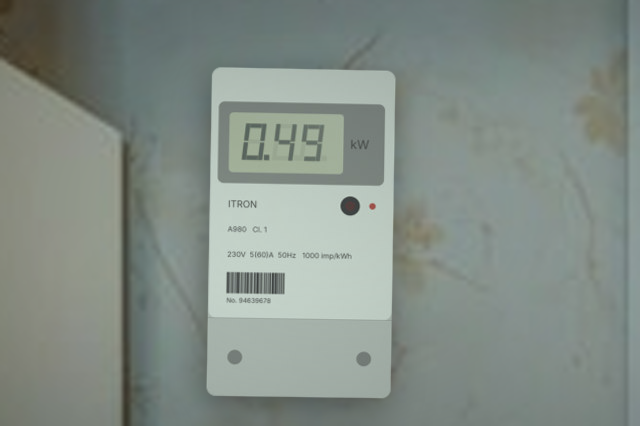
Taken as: kW 0.49
